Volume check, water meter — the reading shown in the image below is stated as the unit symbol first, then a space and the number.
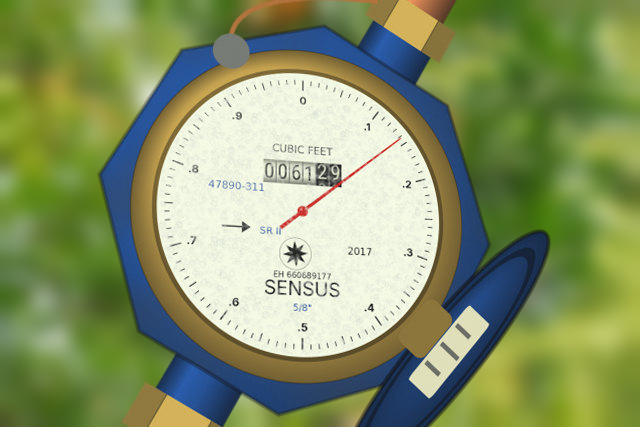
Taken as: ft³ 6129.14
